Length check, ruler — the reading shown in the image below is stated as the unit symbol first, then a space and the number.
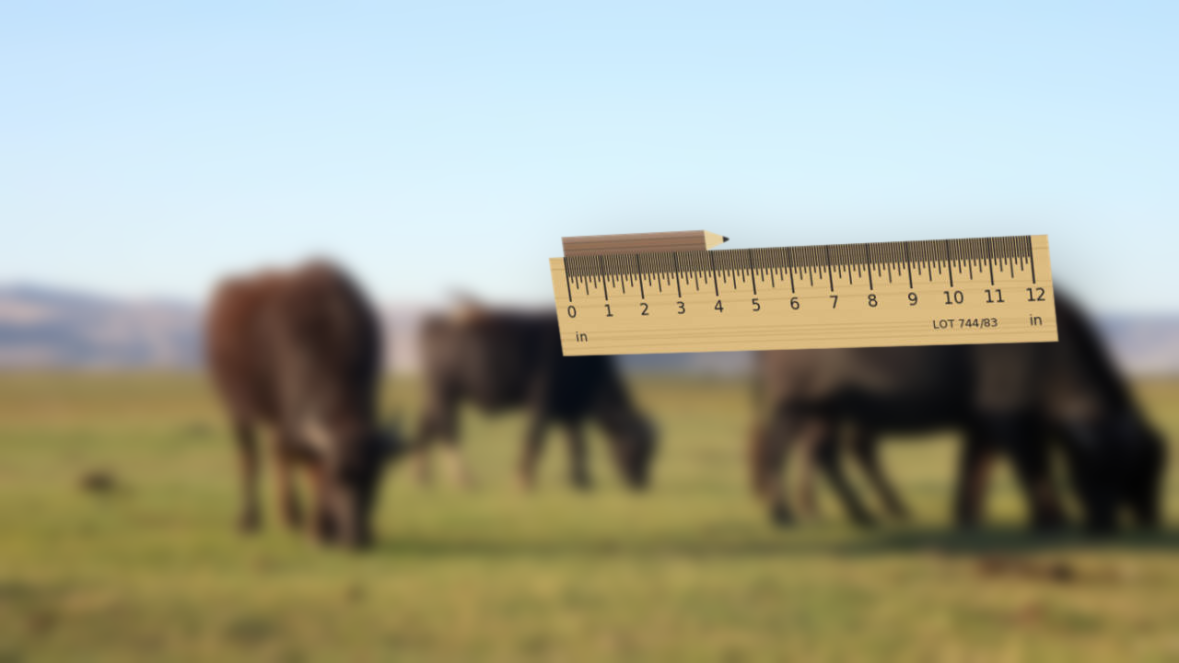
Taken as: in 4.5
